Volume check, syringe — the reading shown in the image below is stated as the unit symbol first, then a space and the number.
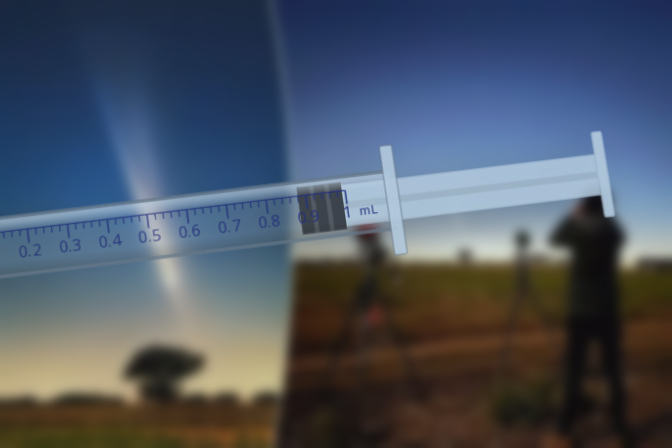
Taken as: mL 0.88
